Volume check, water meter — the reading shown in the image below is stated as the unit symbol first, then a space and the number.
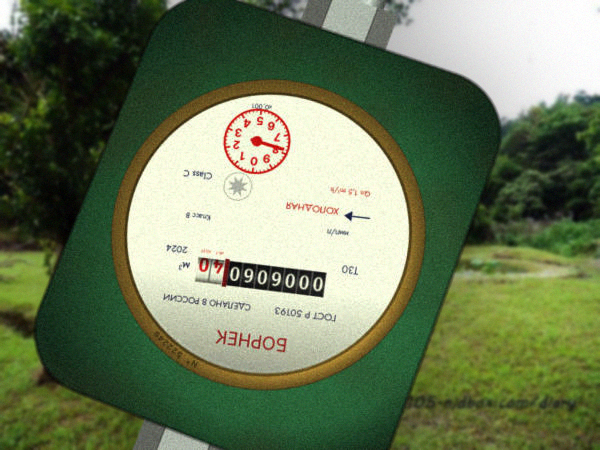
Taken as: m³ 6060.397
